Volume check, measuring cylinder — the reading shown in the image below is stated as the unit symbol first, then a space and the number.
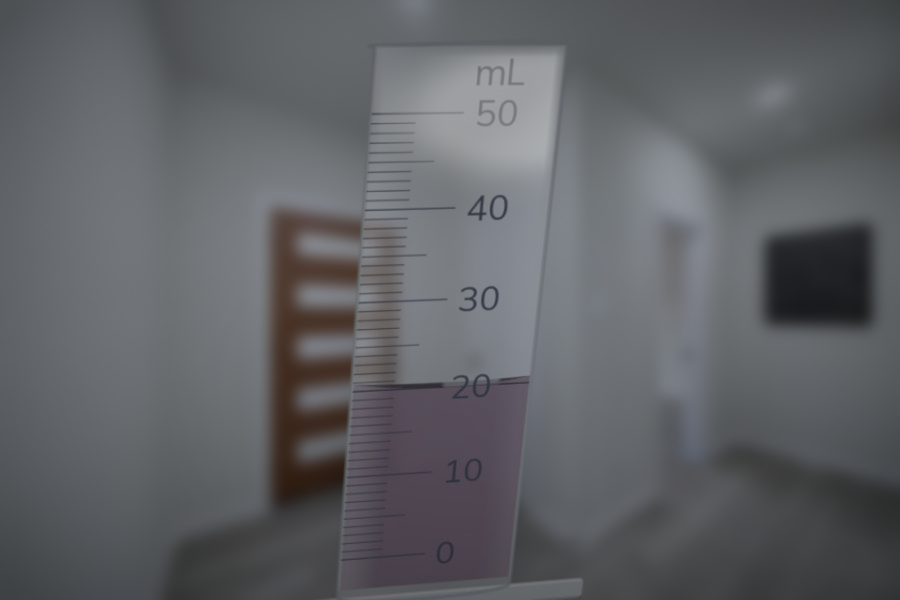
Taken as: mL 20
